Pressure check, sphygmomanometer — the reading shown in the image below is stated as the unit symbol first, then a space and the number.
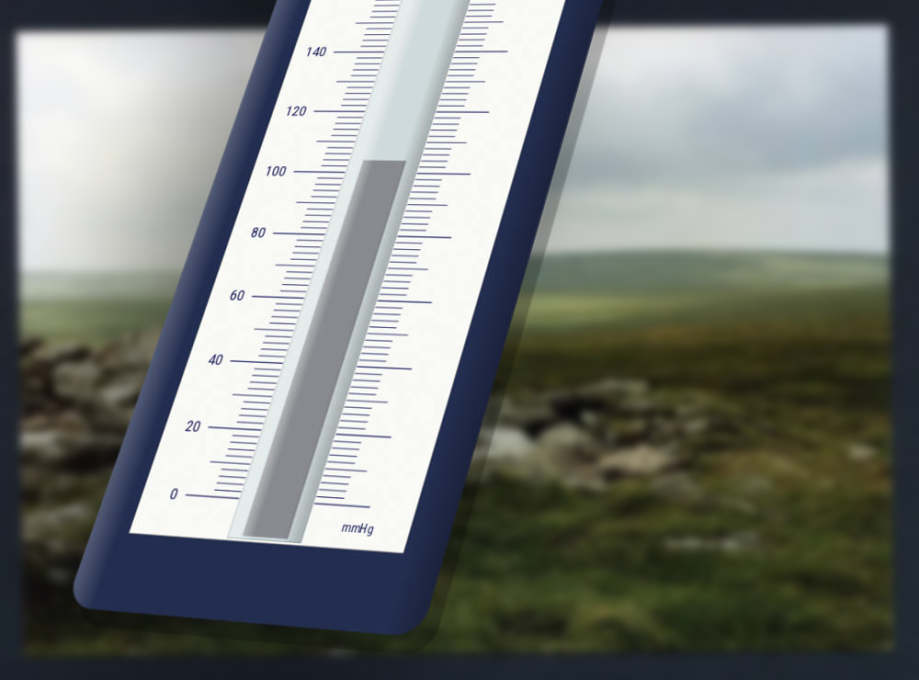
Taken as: mmHg 104
